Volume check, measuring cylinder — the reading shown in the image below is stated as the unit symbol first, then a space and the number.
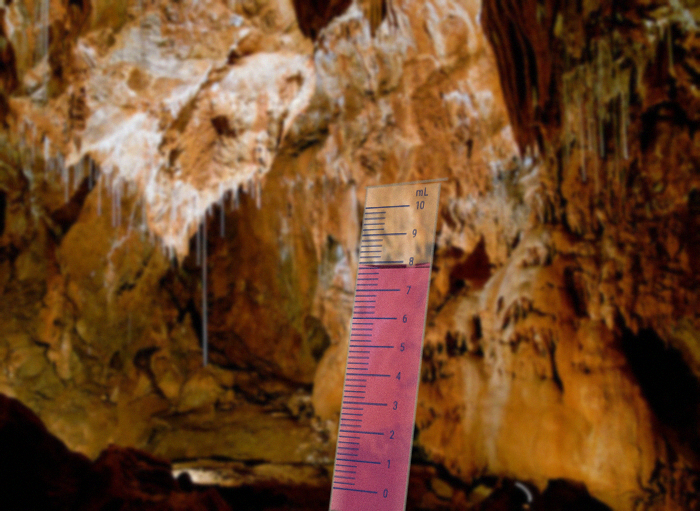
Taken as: mL 7.8
